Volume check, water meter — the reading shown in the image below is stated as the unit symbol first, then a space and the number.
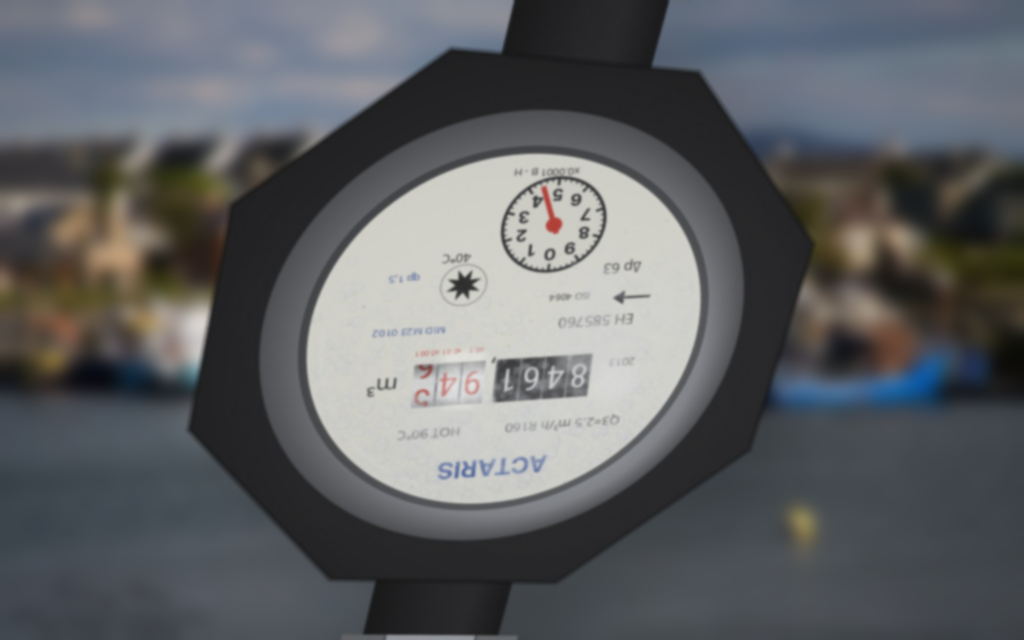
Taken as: m³ 8461.9454
